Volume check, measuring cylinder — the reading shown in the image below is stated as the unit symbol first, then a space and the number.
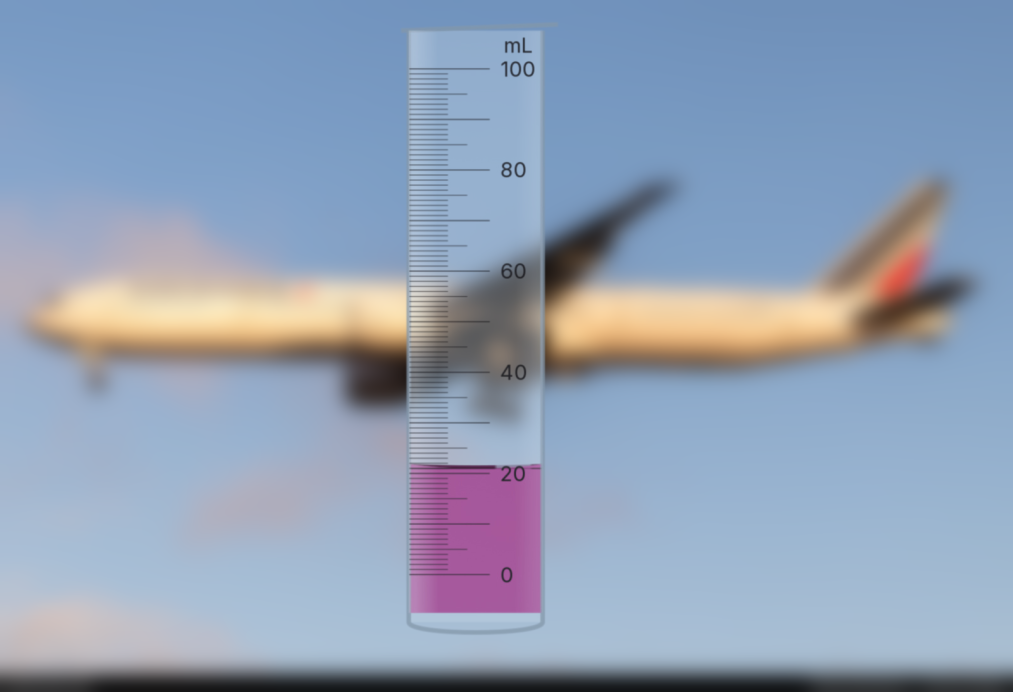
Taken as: mL 21
